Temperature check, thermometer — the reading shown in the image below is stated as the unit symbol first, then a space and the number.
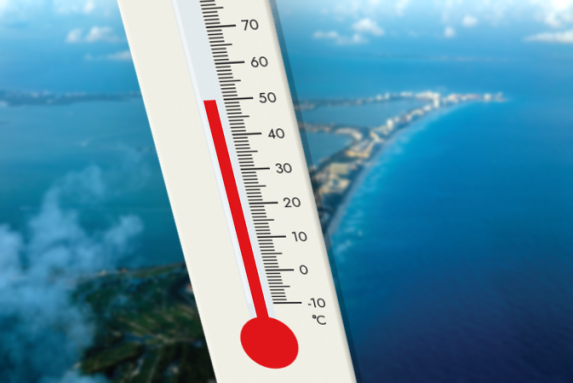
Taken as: °C 50
